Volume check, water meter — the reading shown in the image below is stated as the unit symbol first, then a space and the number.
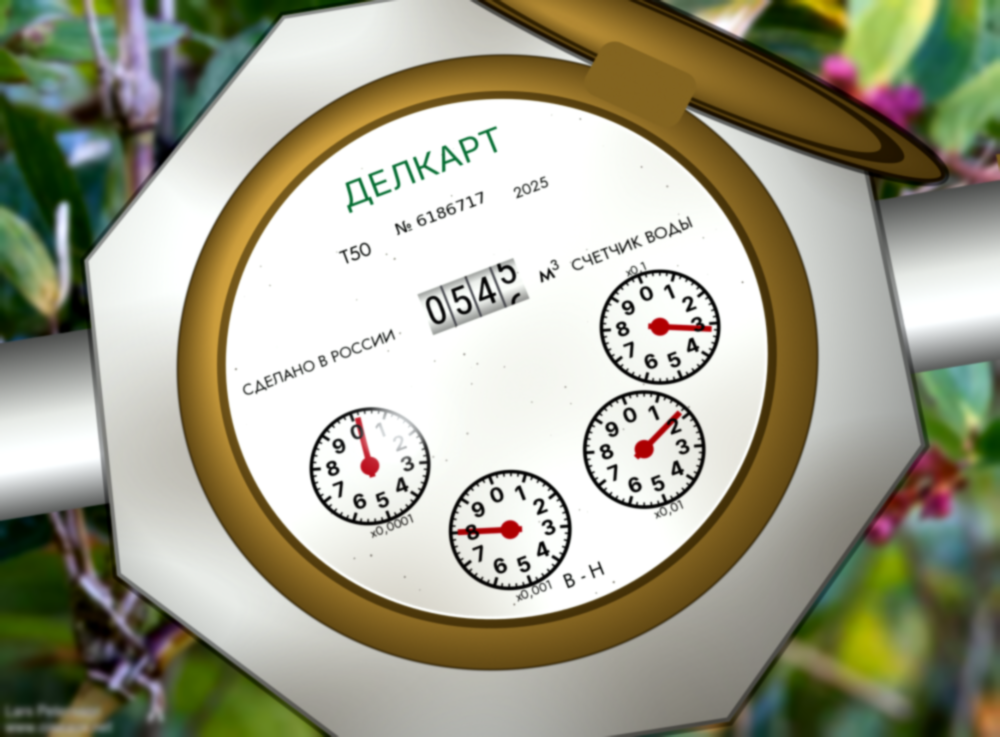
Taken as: m³ 545.3180
